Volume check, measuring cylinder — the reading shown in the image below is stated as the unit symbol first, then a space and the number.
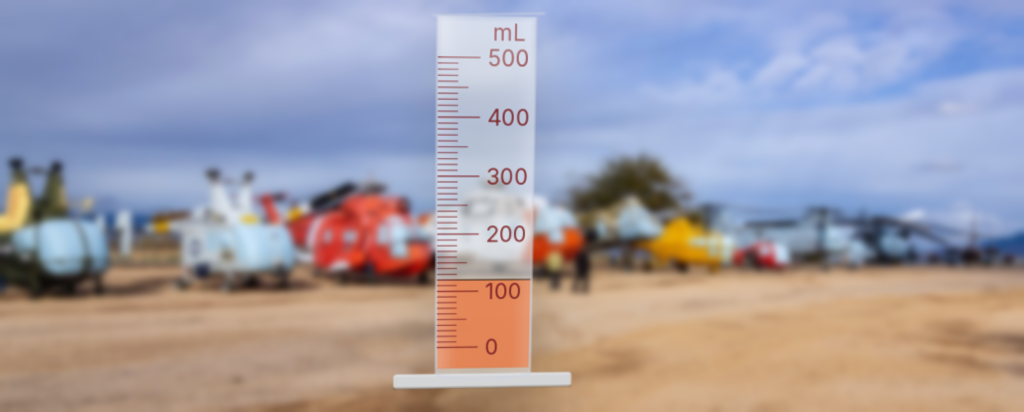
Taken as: mL 120
